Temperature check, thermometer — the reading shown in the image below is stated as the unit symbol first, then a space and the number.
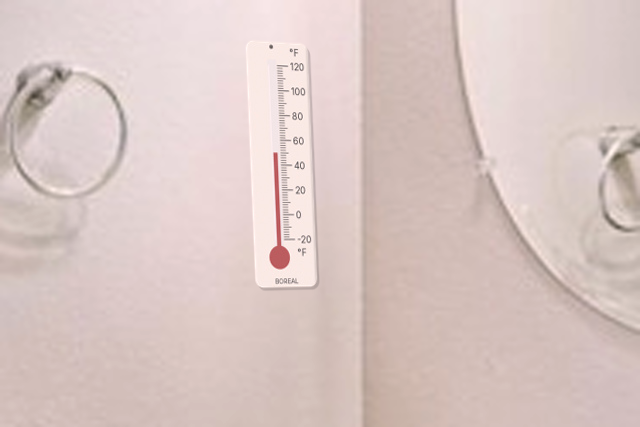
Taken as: °F 50
